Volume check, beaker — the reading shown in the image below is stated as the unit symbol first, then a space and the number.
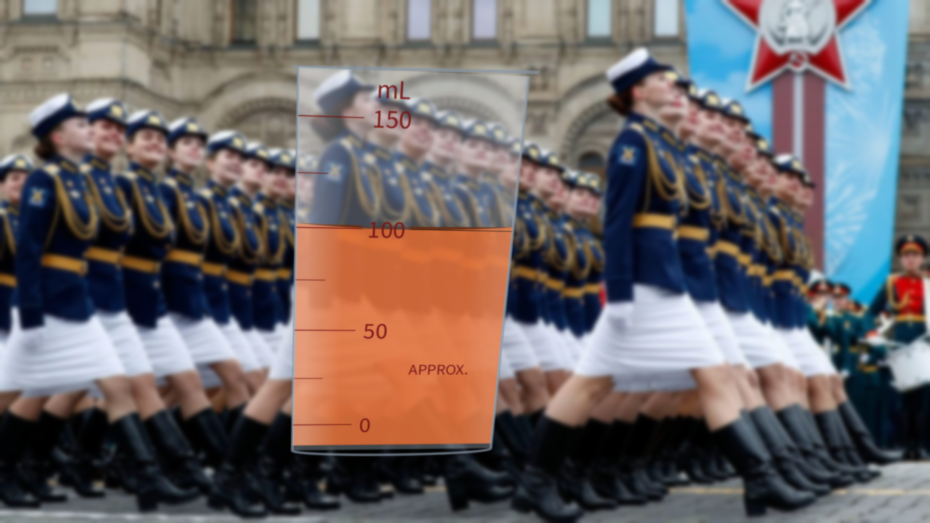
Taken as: mL 100
